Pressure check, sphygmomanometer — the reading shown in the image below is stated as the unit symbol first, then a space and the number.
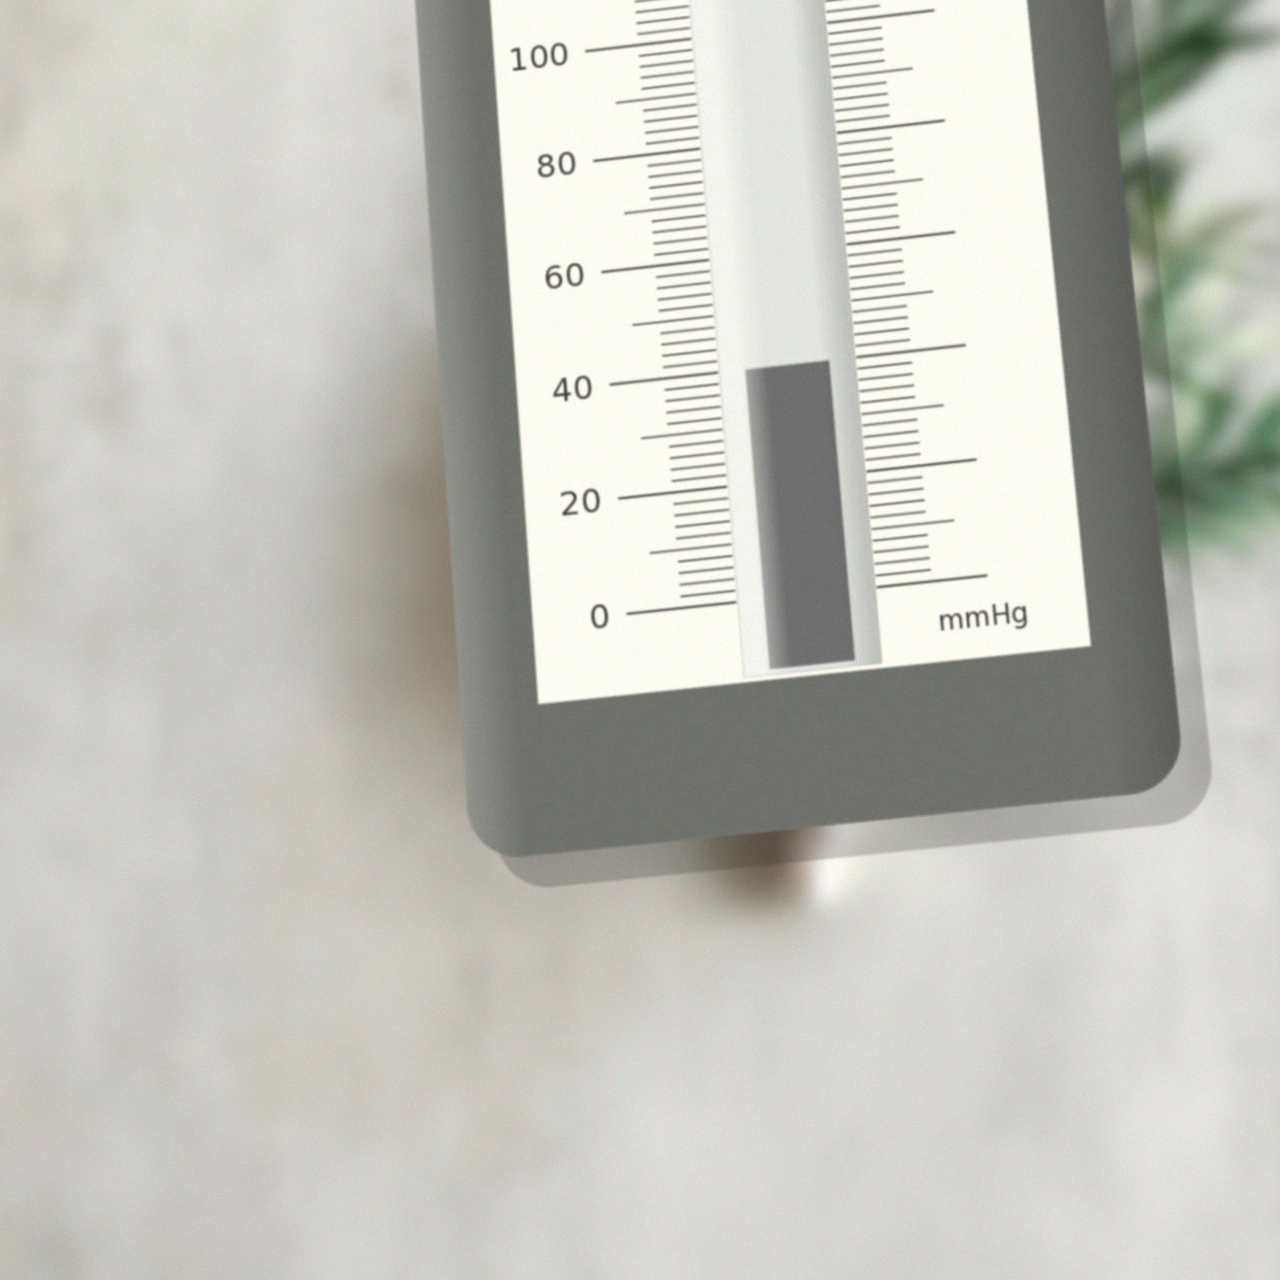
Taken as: mmHg 40
